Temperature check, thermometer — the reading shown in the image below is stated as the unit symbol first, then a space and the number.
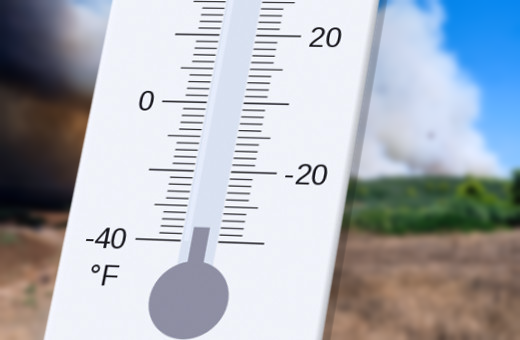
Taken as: °F -36
